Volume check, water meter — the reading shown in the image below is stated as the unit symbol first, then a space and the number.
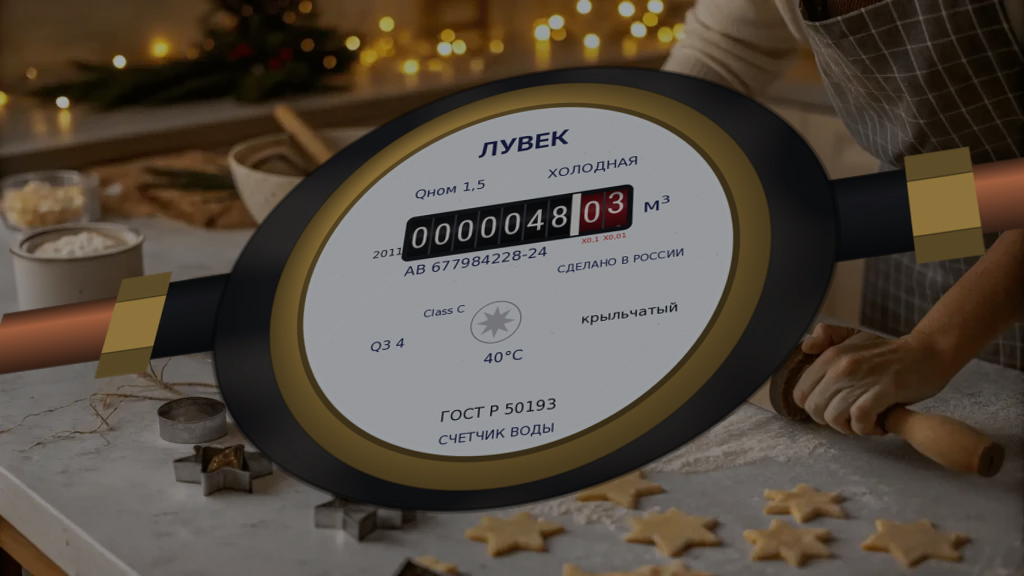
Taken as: m³ 48.03
